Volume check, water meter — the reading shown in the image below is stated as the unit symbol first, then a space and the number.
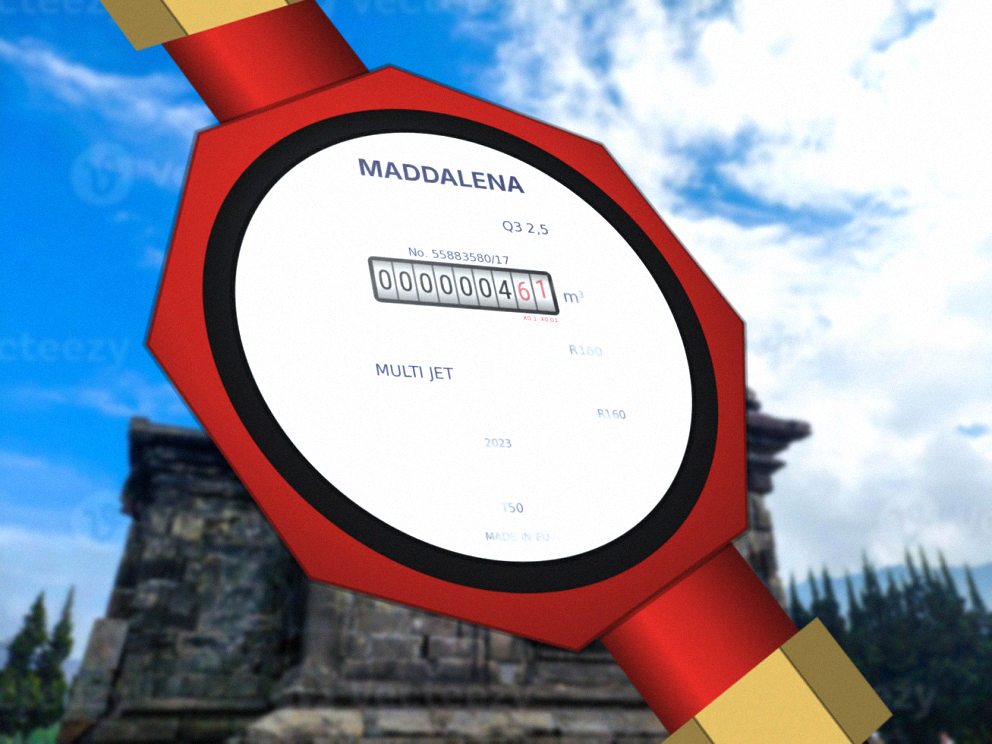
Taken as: m³ 4.61
